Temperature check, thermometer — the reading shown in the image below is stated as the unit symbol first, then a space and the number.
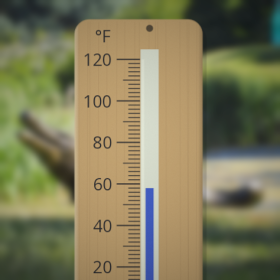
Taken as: °F 58
